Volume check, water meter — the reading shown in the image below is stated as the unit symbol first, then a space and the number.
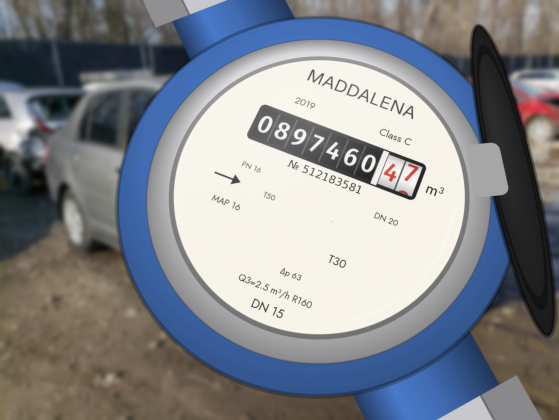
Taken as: m³ 897460.47
